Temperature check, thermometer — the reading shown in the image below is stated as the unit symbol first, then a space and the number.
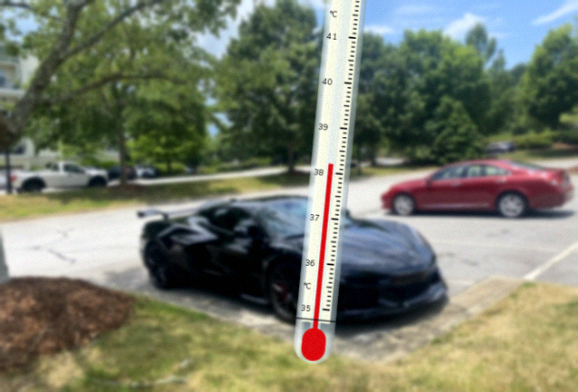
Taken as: °C 38.2
